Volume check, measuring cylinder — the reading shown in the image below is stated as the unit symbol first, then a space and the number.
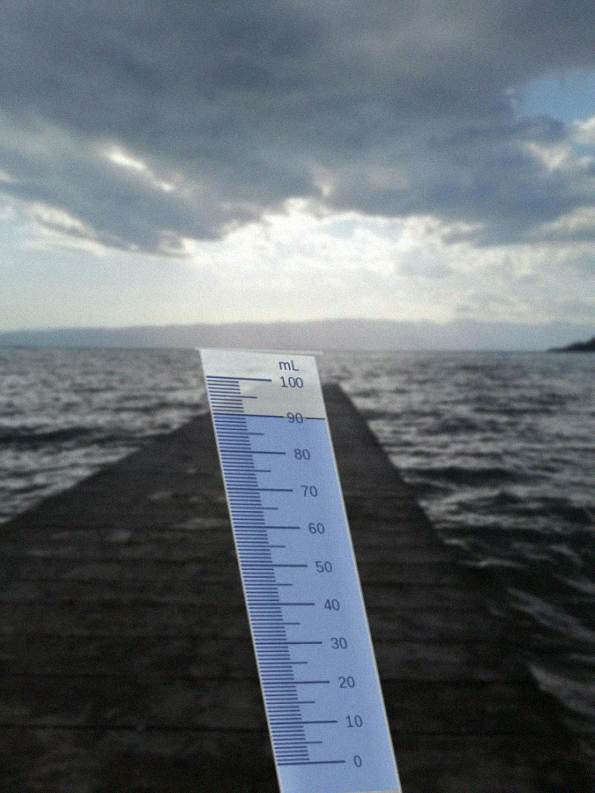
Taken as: mL 90
